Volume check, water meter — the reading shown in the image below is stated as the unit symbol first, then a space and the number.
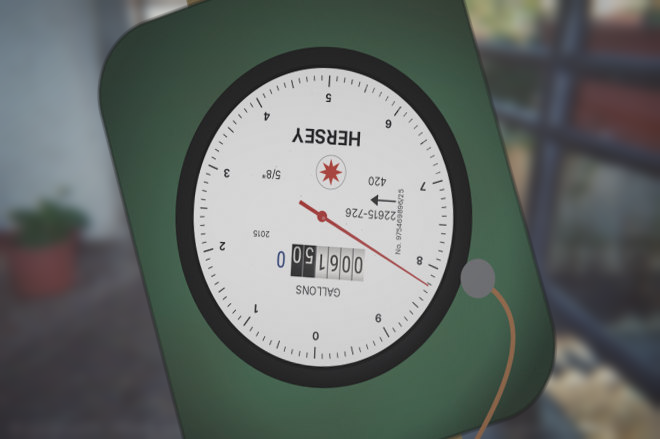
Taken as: gal 61498.2
